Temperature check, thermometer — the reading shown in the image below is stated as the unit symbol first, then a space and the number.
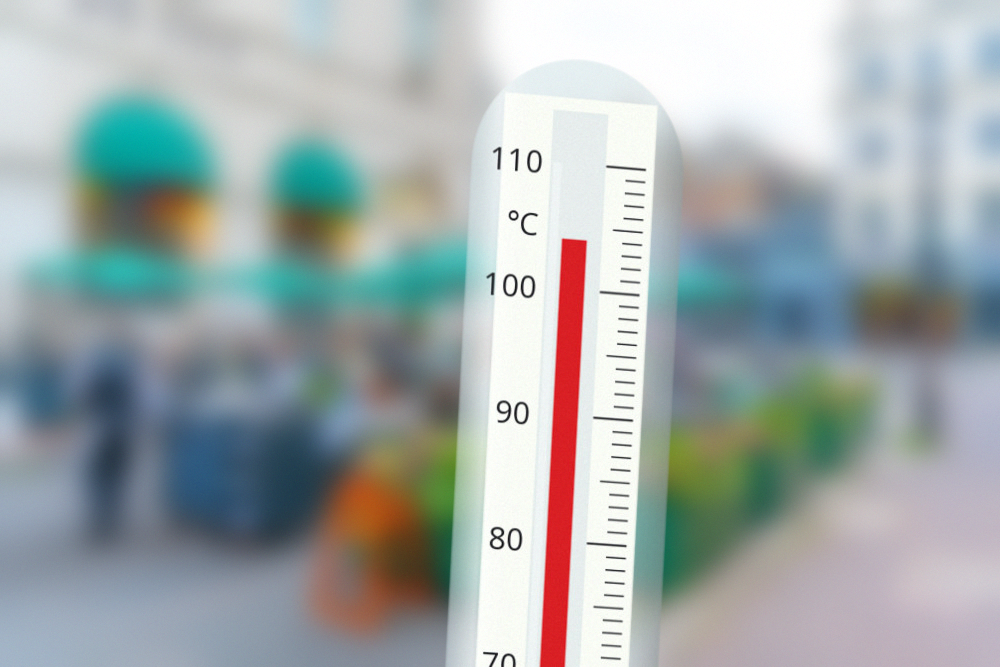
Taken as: °C 104
